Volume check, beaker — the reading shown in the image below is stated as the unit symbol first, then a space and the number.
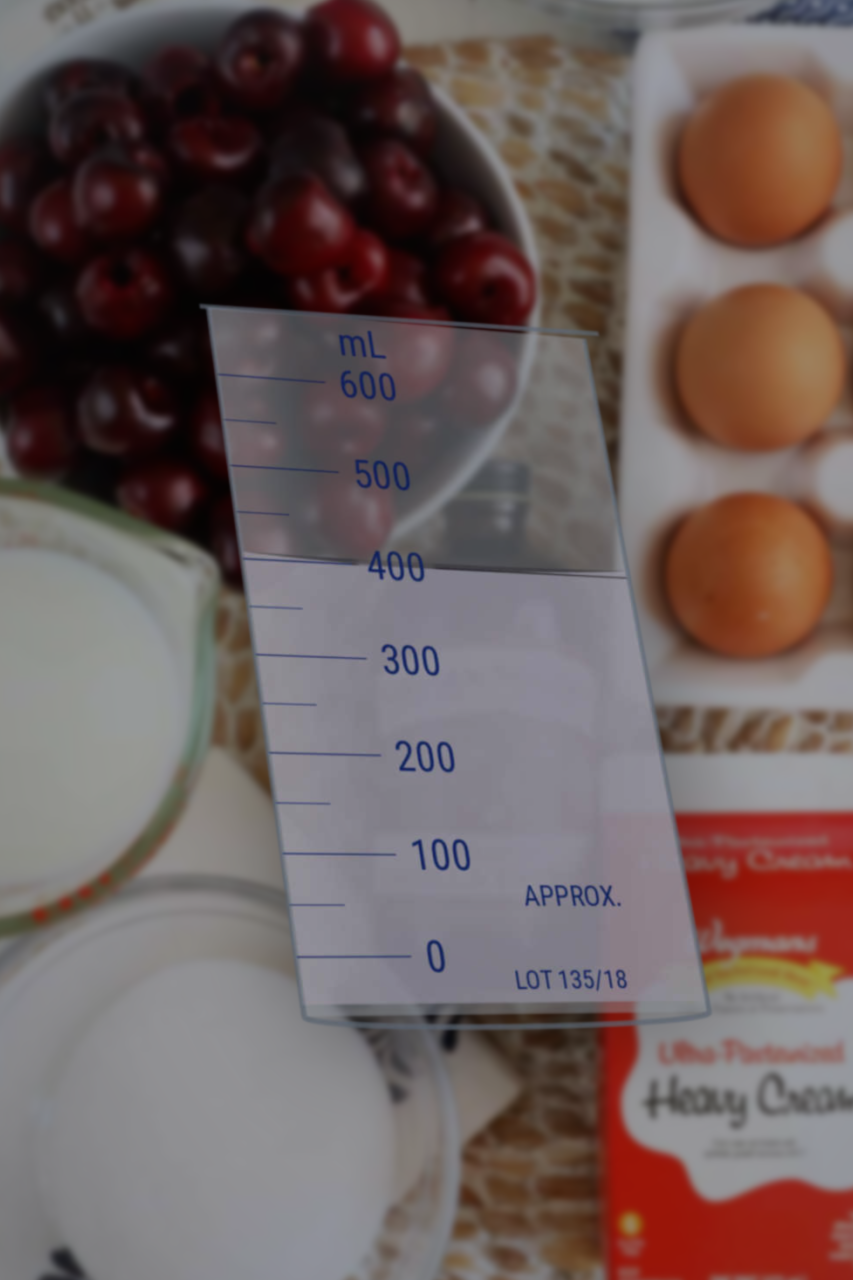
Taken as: mL 400
